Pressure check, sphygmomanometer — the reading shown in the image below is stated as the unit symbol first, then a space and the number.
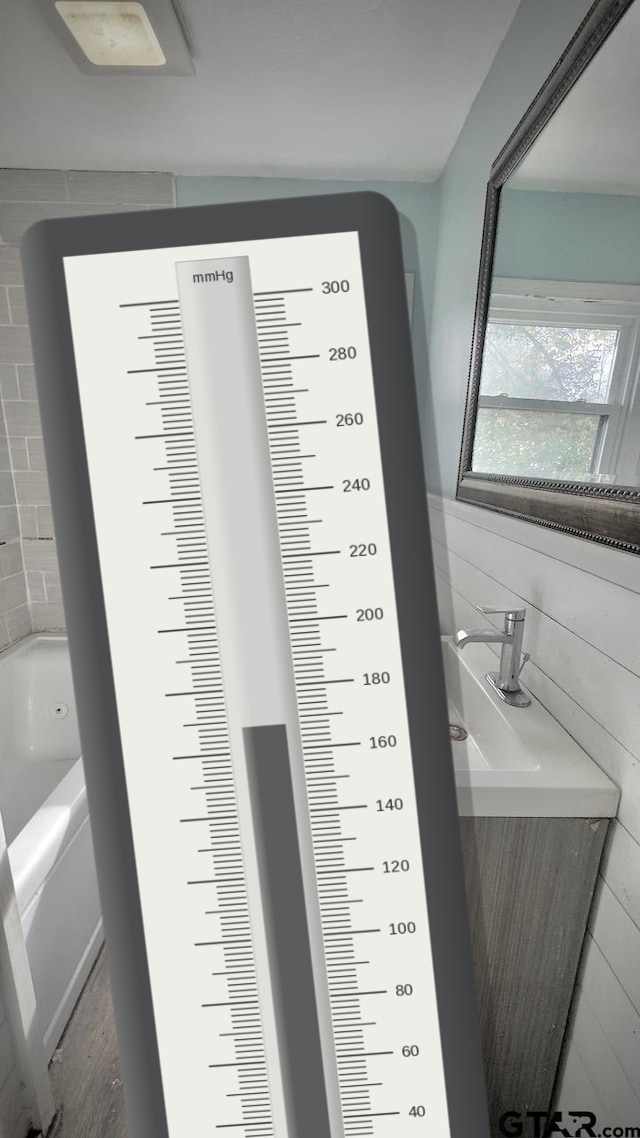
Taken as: mmHg 168
